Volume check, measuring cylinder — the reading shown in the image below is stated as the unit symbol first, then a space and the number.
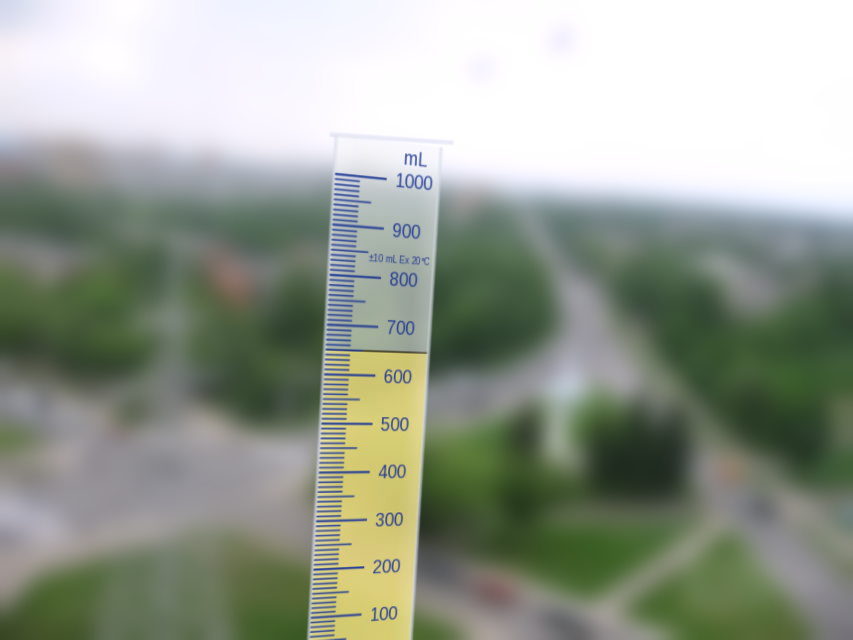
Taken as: mL 650
